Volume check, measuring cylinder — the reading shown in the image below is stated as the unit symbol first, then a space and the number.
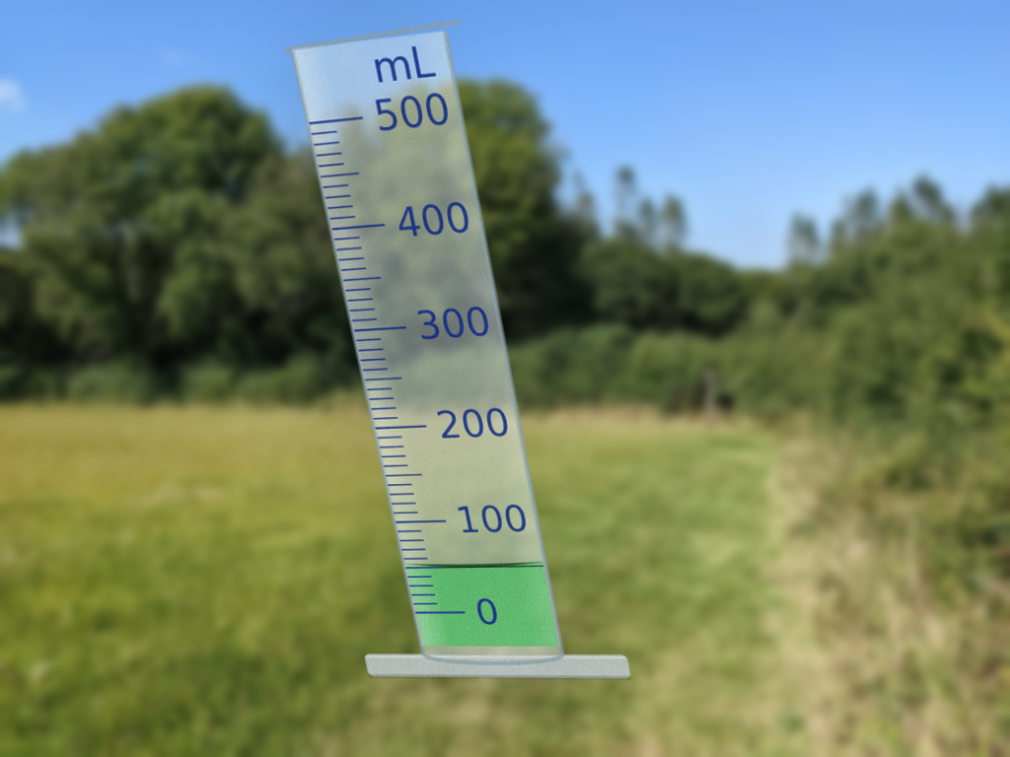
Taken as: mL 50
